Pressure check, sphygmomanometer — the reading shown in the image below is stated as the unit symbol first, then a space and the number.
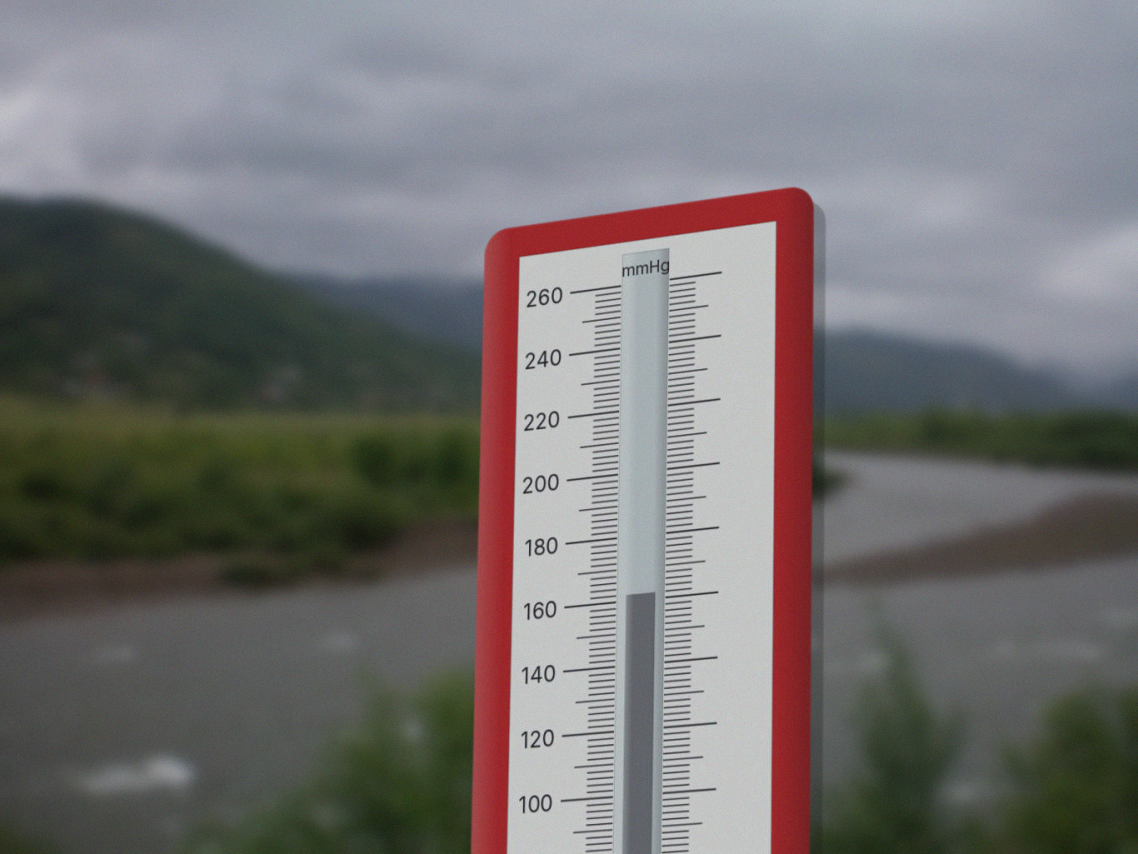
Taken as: mmHg 162
